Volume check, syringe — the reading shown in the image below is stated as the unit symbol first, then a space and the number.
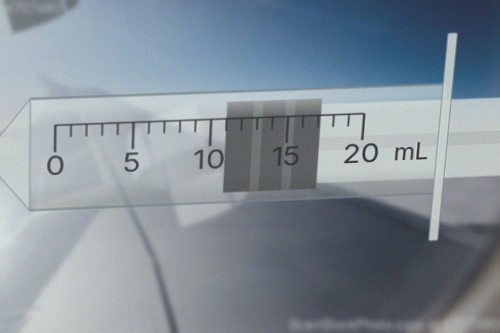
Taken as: mL 11
